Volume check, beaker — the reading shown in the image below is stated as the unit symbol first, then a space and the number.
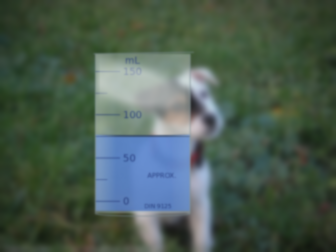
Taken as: mL 75
